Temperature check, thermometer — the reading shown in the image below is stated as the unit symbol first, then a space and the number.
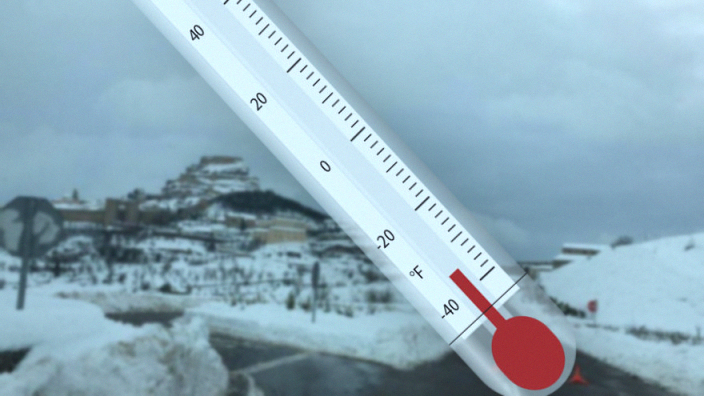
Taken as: °F -35
